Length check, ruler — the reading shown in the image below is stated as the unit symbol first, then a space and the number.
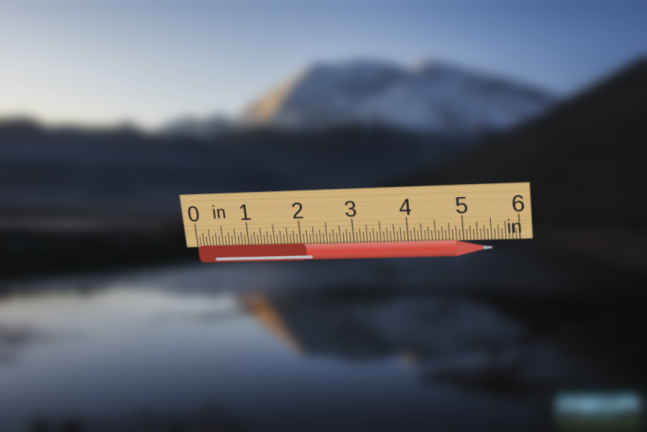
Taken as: in 5.5
